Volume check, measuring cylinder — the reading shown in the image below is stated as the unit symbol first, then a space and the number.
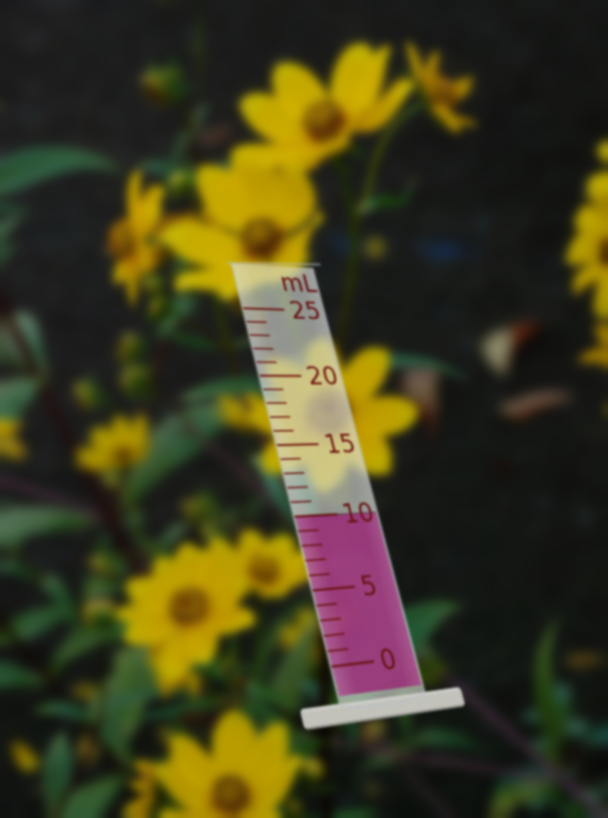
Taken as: mL 10
